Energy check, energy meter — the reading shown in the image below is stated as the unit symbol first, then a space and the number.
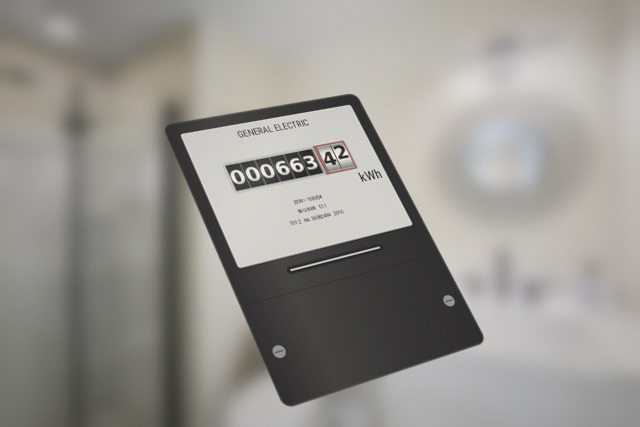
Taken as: kWh 663.42
